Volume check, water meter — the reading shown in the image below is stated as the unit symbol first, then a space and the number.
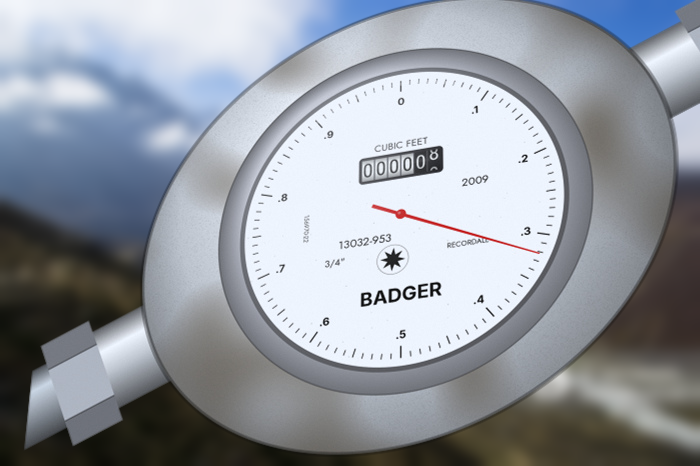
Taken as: ft³ 8.32
